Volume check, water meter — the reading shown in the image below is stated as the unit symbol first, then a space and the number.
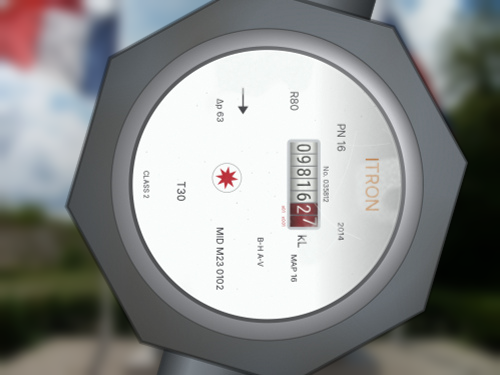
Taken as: kL 9816.27
